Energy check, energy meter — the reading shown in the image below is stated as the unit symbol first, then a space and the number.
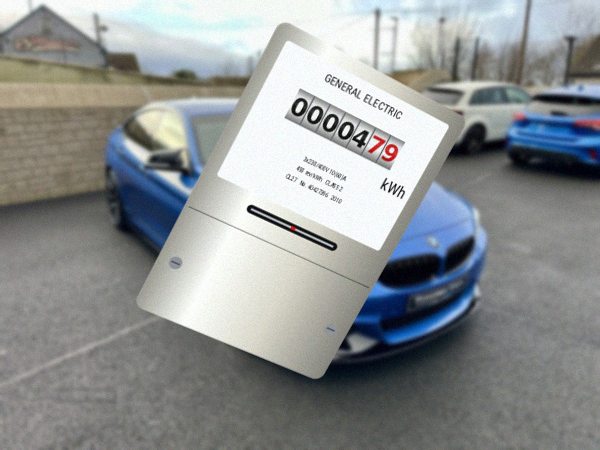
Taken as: kWh 4.79
